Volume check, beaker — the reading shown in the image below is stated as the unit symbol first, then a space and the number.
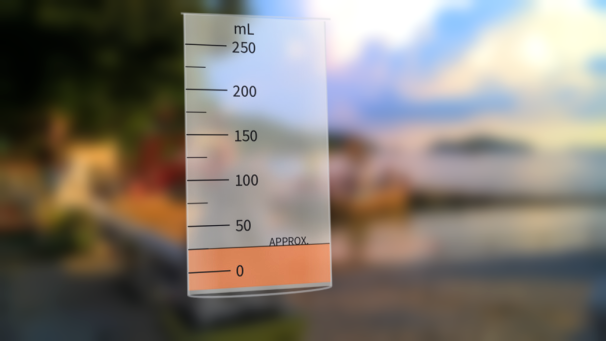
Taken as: mL 25
